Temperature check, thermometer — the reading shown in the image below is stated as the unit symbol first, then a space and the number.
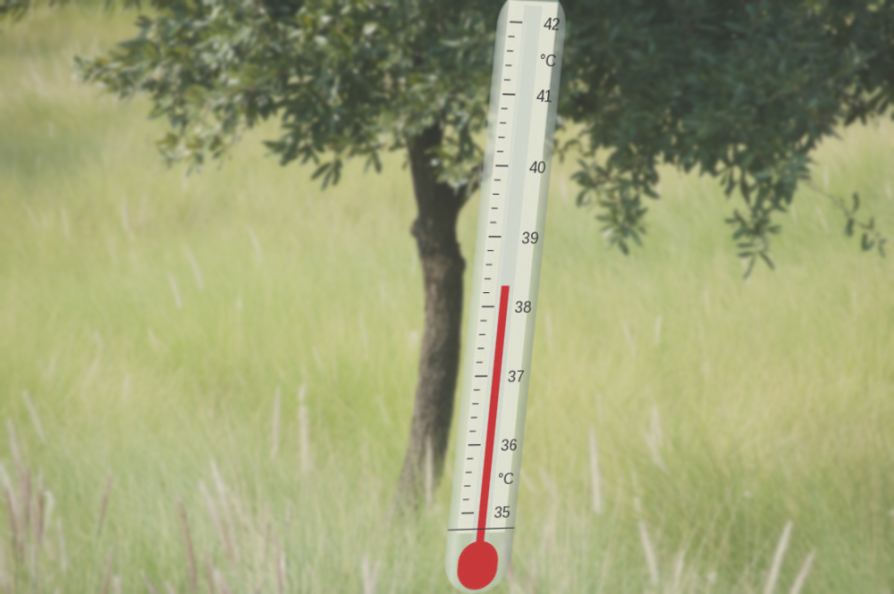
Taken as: °C 38.3
